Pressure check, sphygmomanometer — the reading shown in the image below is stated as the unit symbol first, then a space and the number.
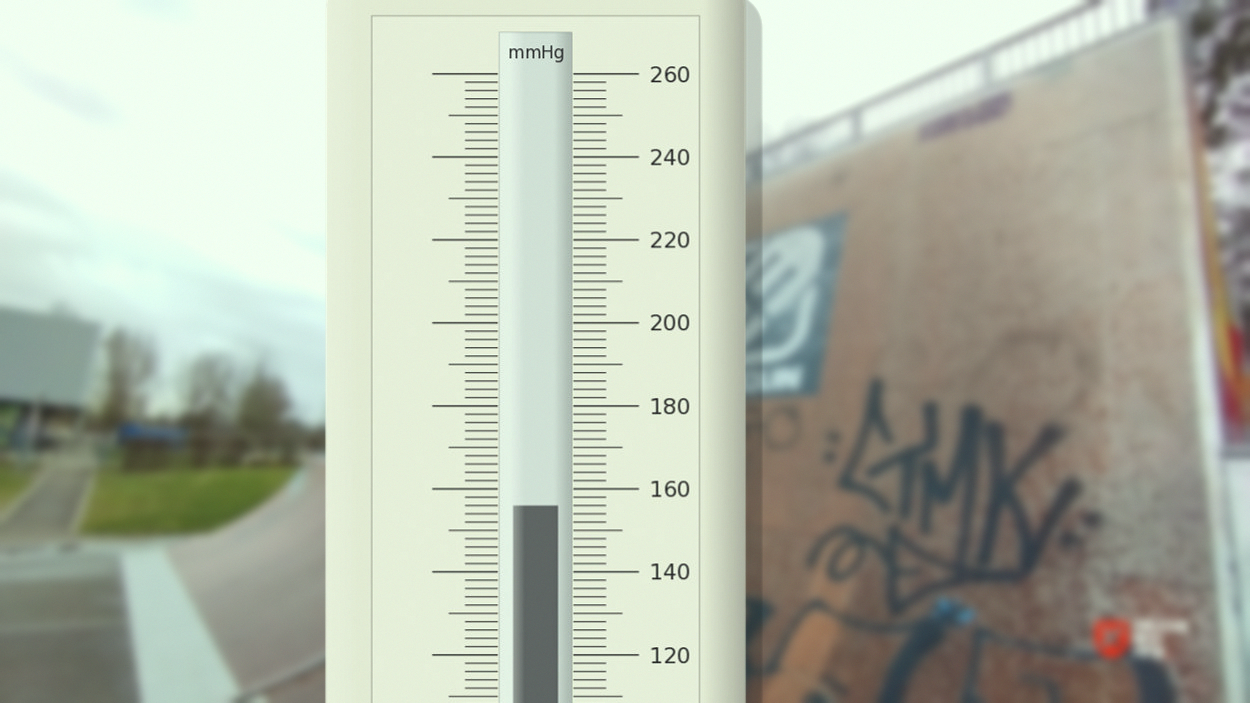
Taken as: mmHg 156
